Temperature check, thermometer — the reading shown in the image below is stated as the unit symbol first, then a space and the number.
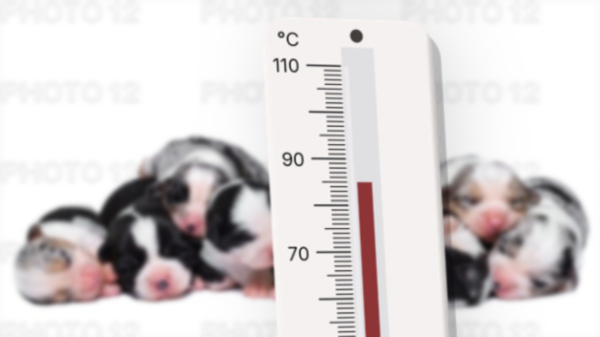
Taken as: °C 85
